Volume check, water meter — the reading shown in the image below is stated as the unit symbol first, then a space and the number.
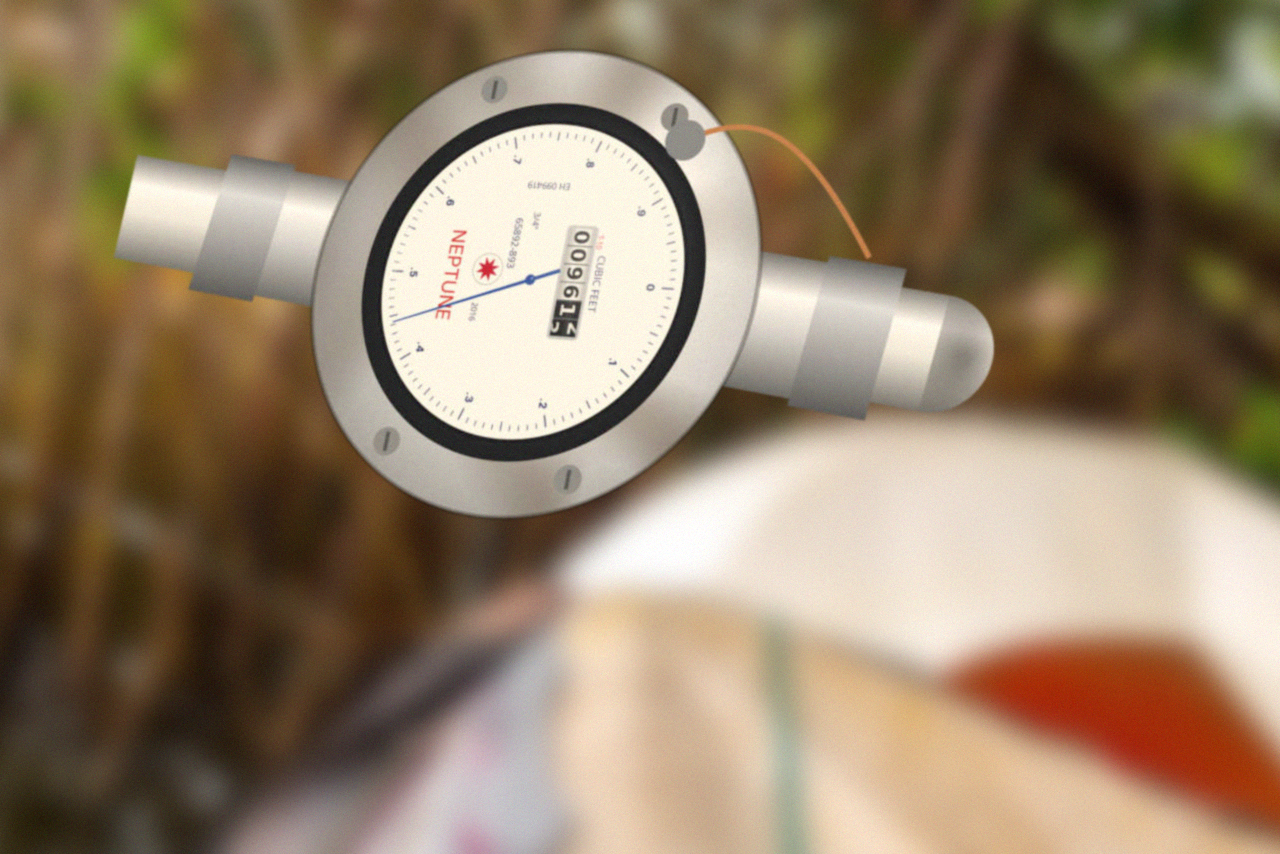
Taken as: ft³ 9612.44
